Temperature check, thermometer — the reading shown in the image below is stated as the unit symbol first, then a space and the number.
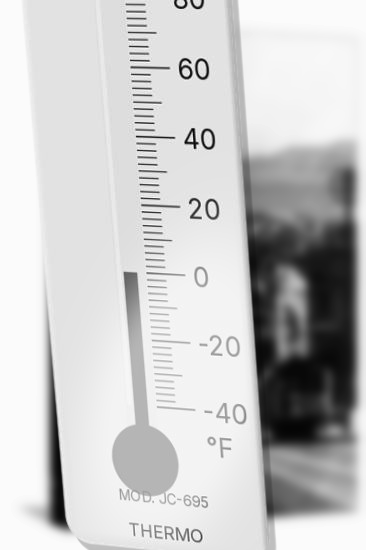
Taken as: °F 0
